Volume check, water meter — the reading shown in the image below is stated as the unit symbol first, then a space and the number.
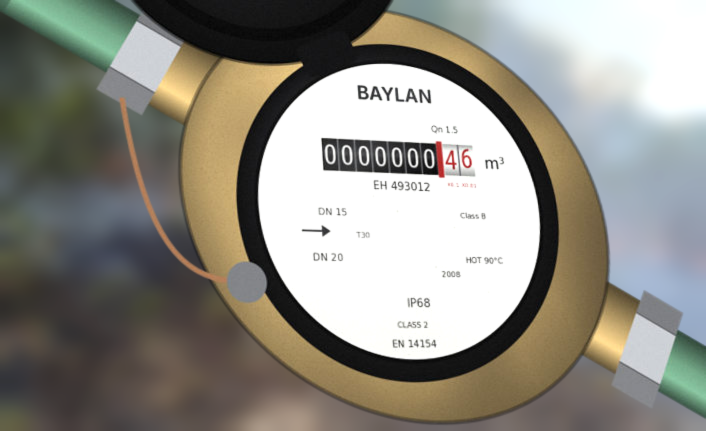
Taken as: m³ 0.46
